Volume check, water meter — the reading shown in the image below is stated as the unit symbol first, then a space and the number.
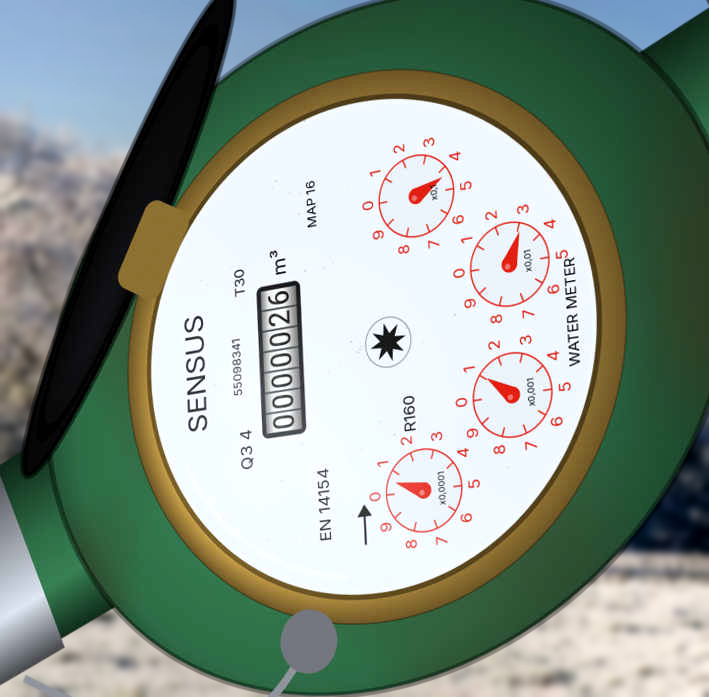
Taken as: m³ 26.4310
